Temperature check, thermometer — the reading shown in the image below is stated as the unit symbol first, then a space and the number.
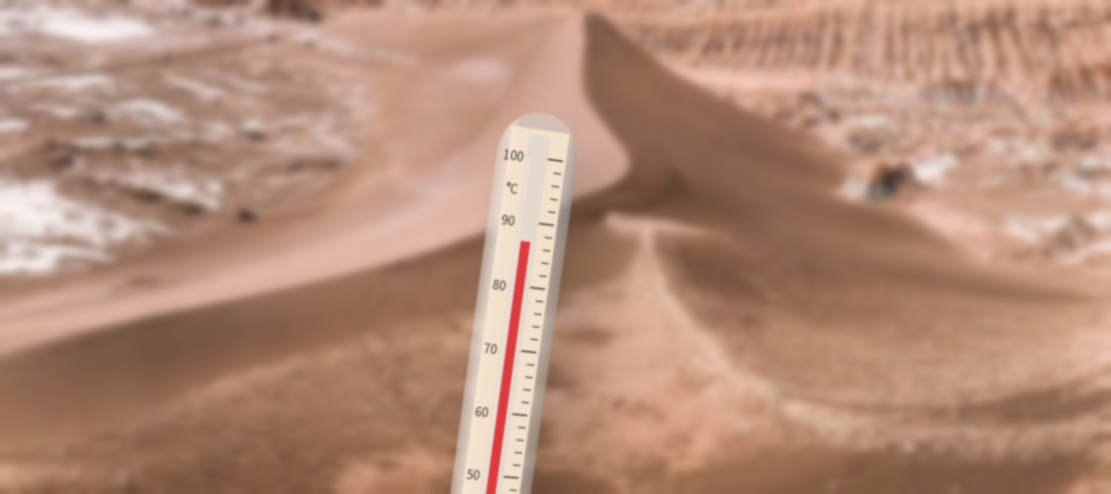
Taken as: °C 87
